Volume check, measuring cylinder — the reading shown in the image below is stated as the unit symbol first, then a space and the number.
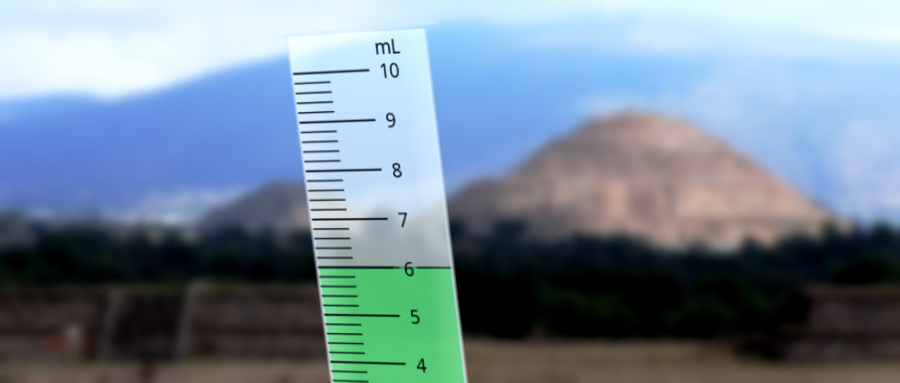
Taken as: mL 6
